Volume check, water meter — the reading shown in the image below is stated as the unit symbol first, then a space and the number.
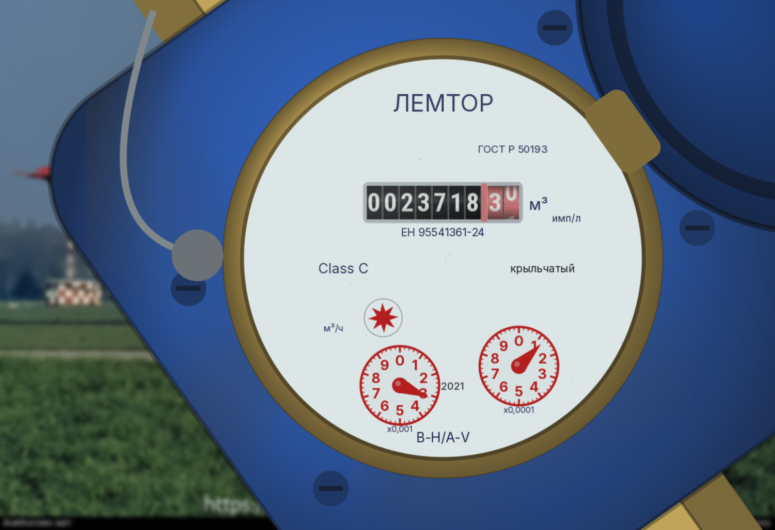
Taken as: m³ 23718.3031
